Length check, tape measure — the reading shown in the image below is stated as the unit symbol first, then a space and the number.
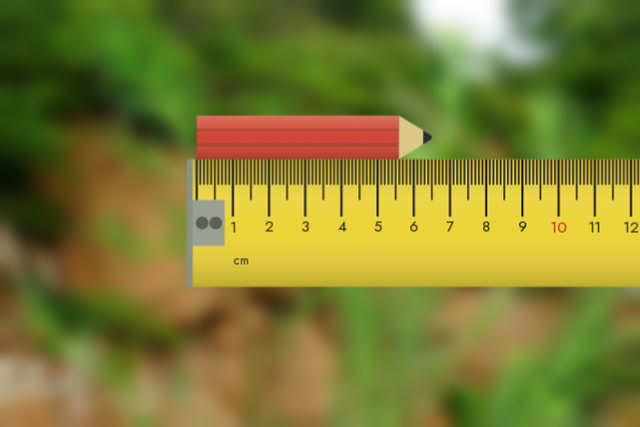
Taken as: cm 6.5
